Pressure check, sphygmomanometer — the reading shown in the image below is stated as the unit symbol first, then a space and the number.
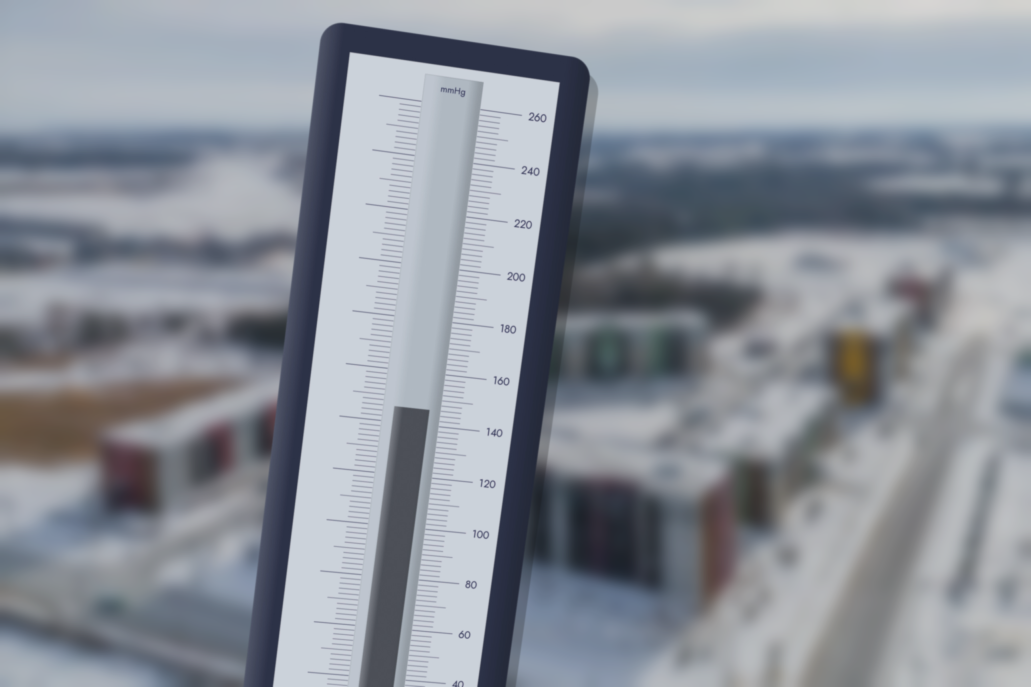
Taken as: mmHg 146
